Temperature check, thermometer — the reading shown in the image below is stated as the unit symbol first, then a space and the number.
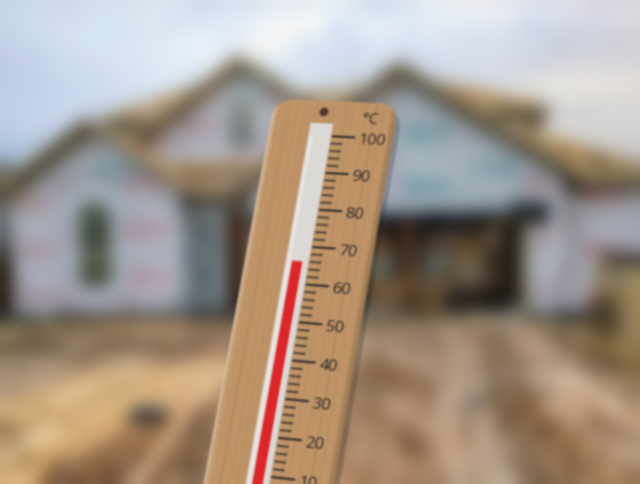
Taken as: °C 66
